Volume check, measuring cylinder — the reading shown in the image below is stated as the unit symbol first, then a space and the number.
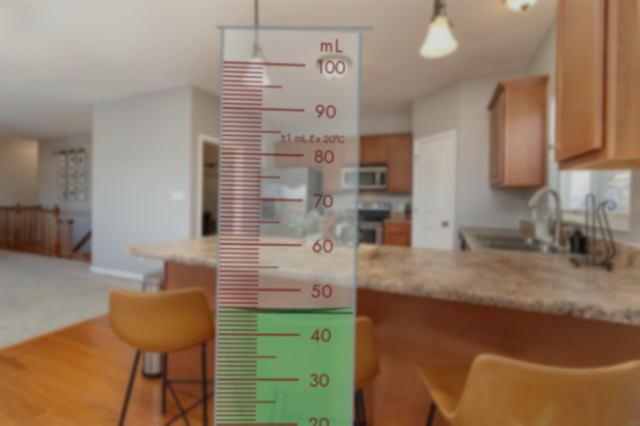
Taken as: mL 45
